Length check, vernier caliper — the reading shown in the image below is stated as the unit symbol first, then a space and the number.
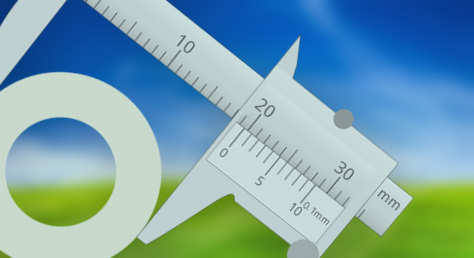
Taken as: mm 19.6
